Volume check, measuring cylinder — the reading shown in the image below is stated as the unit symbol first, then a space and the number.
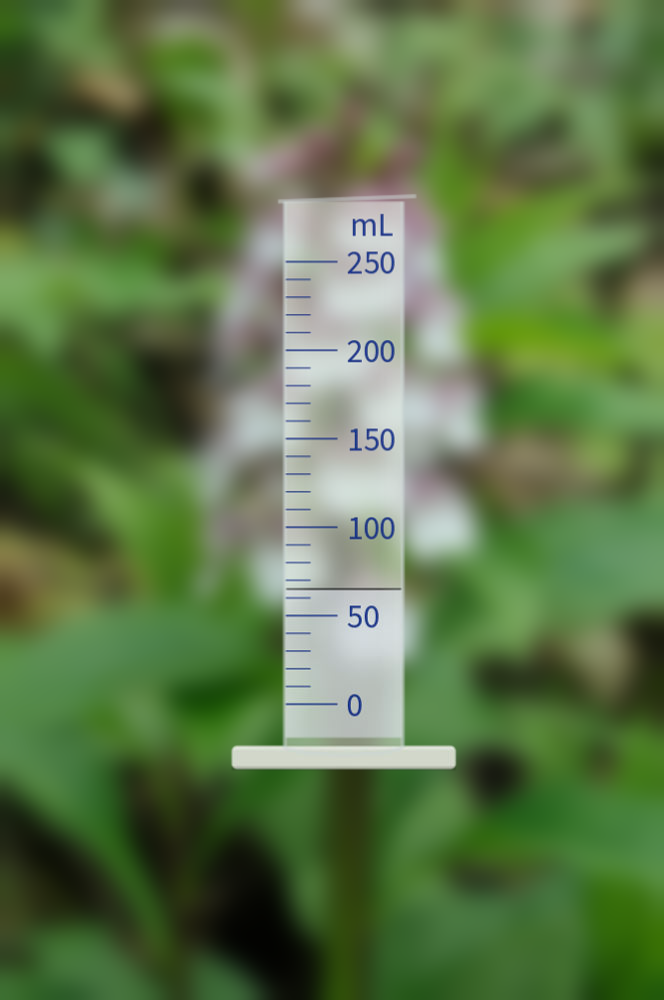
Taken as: mL 65
